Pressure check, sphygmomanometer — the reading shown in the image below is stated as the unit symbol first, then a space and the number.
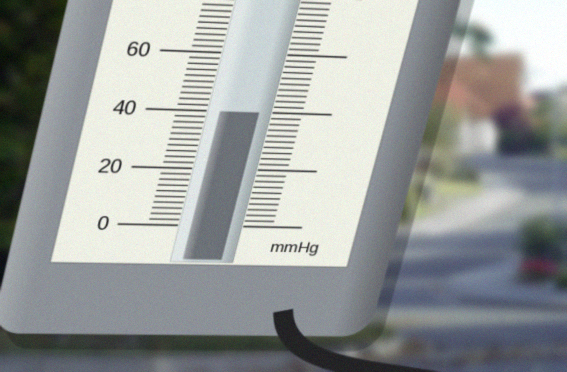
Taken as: mmHg 40
